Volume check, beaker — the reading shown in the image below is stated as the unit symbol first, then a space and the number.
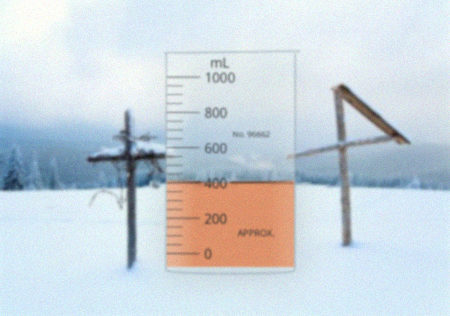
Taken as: mL 400
